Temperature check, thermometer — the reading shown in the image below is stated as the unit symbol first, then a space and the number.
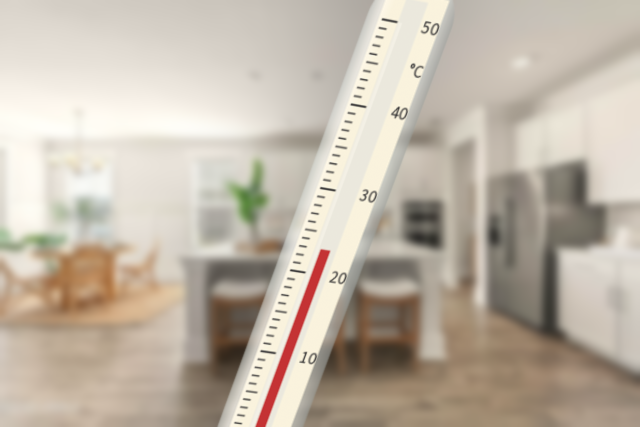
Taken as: °C 23
